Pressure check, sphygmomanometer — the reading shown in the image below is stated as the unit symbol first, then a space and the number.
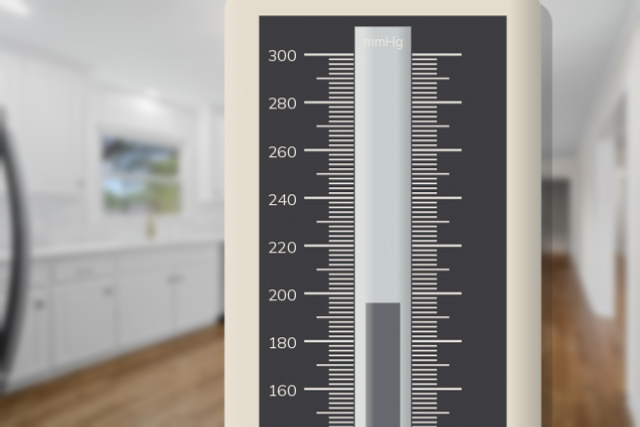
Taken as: mmHg 196
